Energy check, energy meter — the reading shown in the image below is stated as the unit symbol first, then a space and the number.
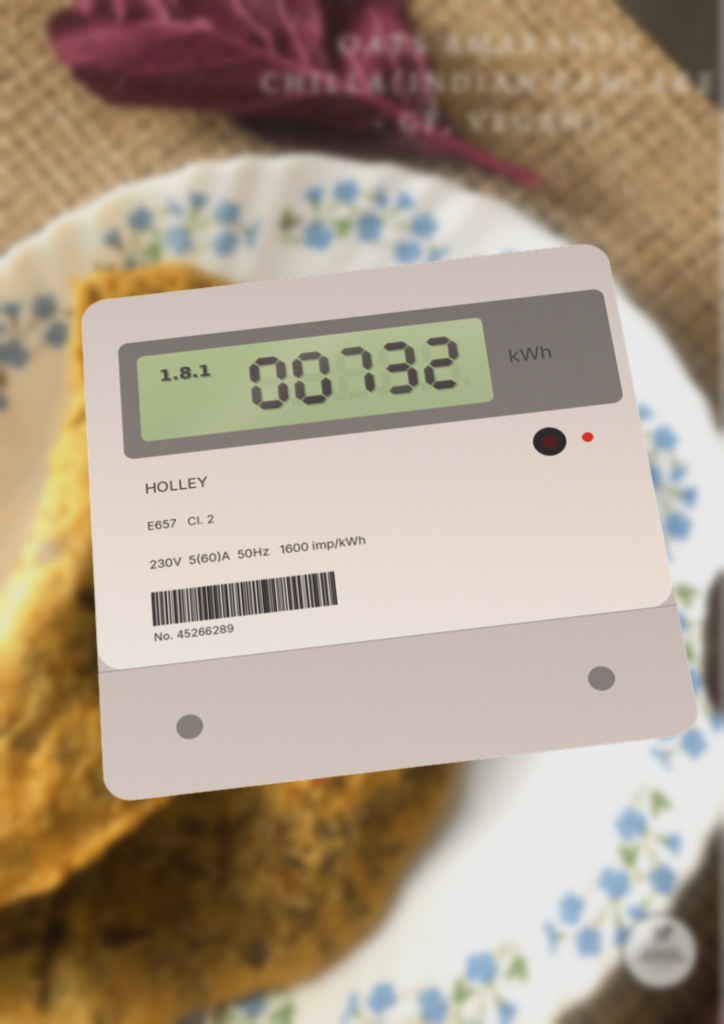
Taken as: kWh 732
